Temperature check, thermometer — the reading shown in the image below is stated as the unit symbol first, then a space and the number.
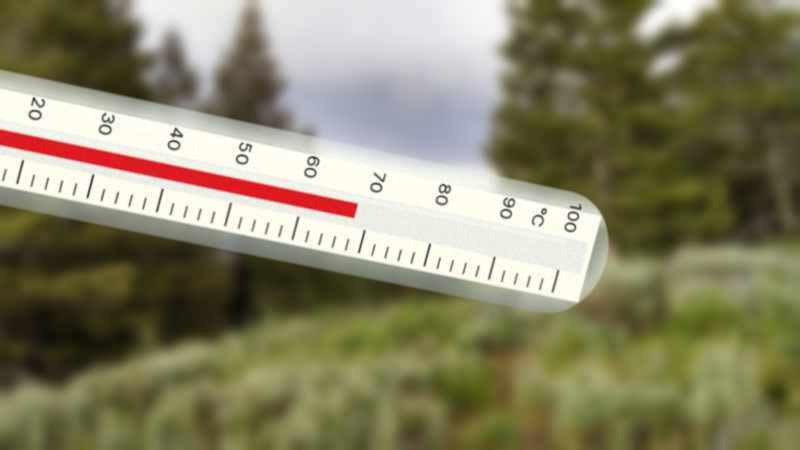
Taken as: °C 68
